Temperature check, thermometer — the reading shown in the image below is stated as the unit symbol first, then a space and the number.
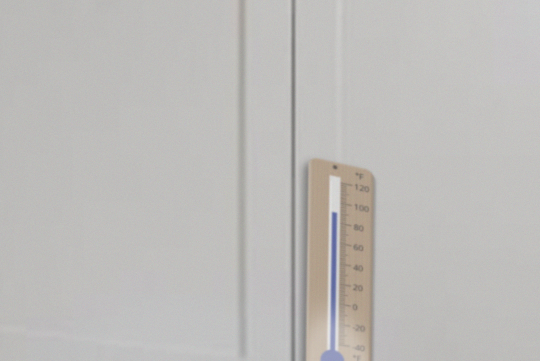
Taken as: °F 90
